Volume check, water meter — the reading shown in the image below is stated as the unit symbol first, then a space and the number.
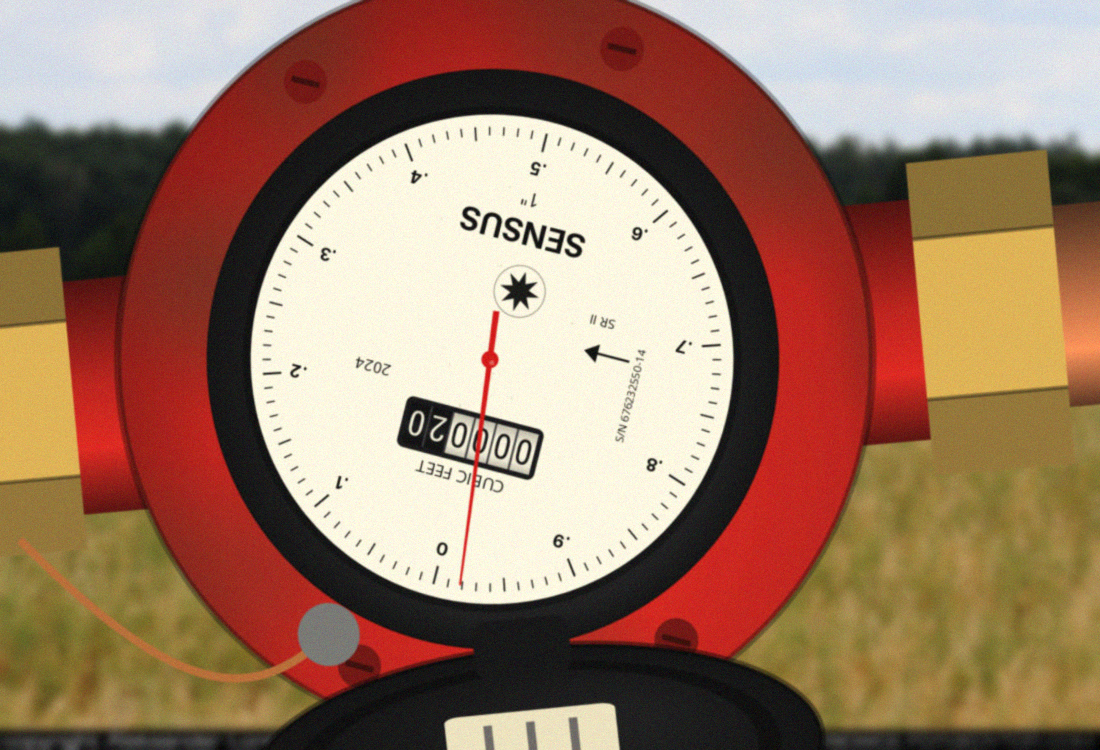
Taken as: ft³ 19.98
